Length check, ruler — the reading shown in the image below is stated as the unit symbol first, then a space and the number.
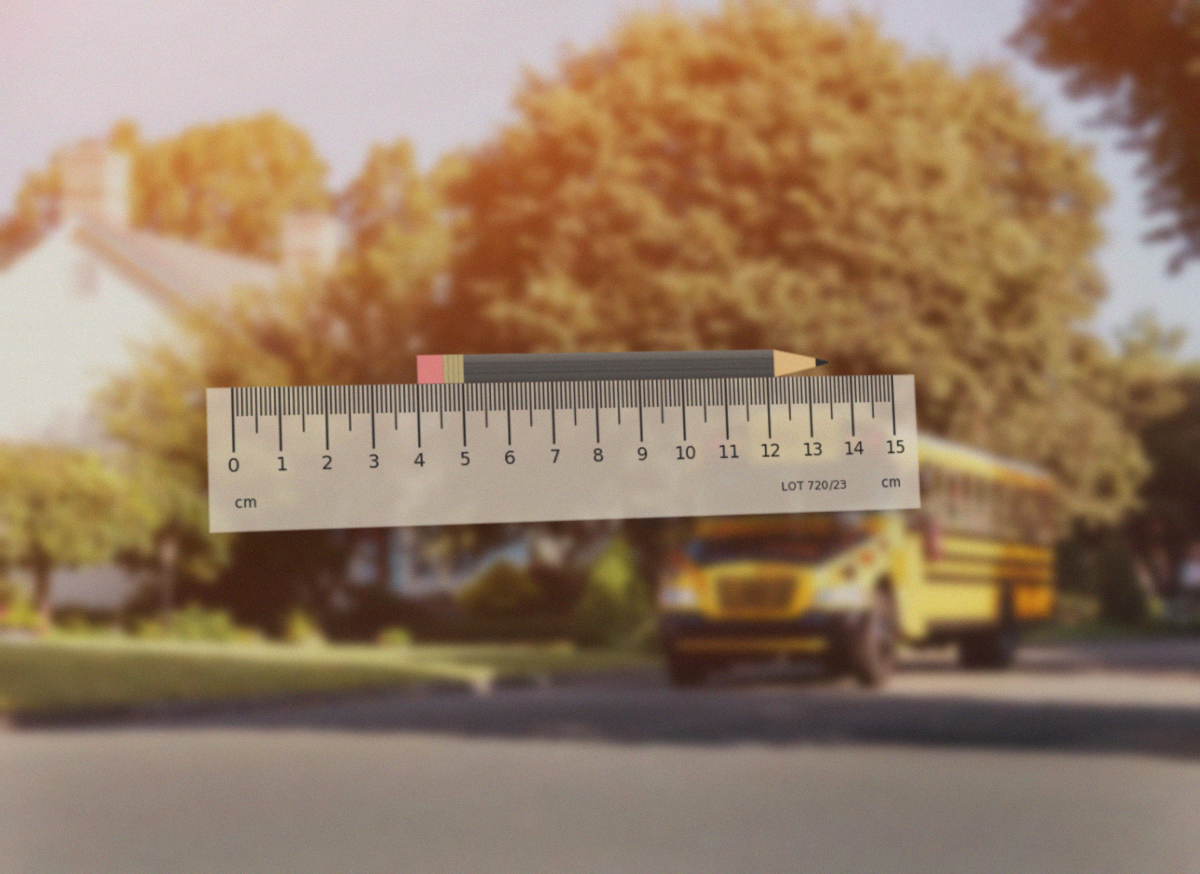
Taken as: cm 9.5
